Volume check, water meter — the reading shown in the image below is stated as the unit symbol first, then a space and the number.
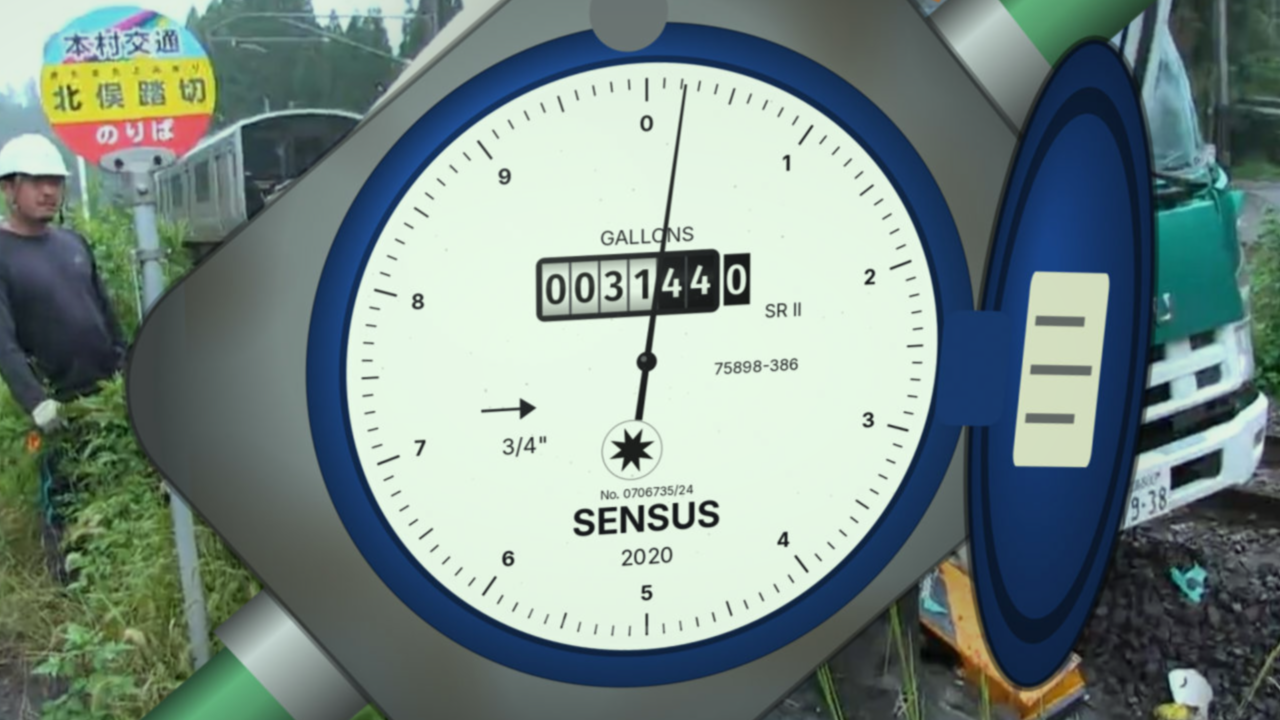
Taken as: gal 31440.2
